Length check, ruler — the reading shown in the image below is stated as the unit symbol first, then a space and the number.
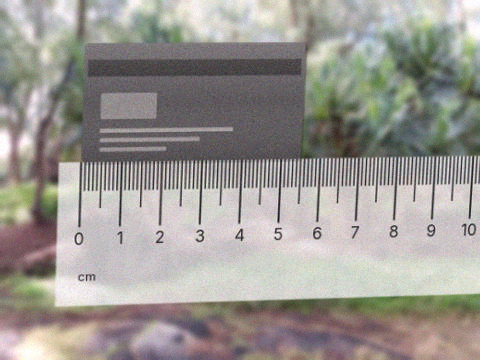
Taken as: cm 5.5
